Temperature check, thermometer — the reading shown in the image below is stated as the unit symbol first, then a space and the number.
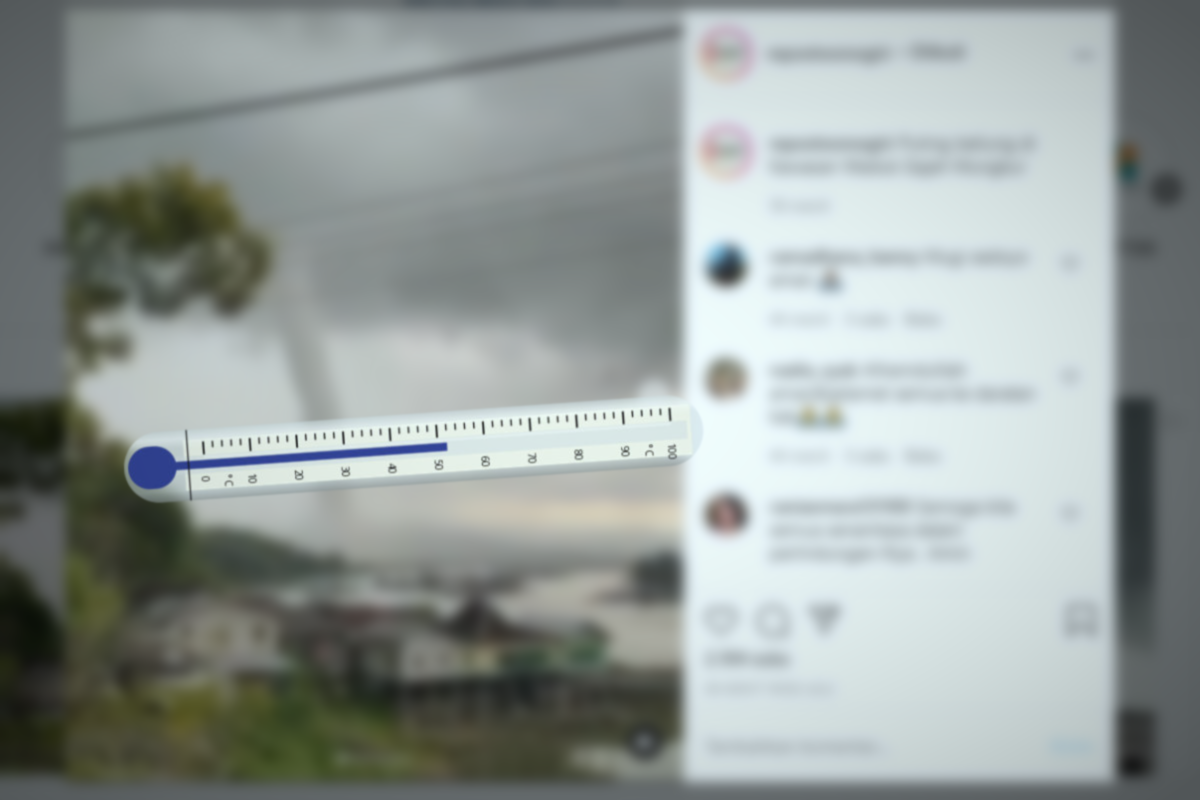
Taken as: °C 52
